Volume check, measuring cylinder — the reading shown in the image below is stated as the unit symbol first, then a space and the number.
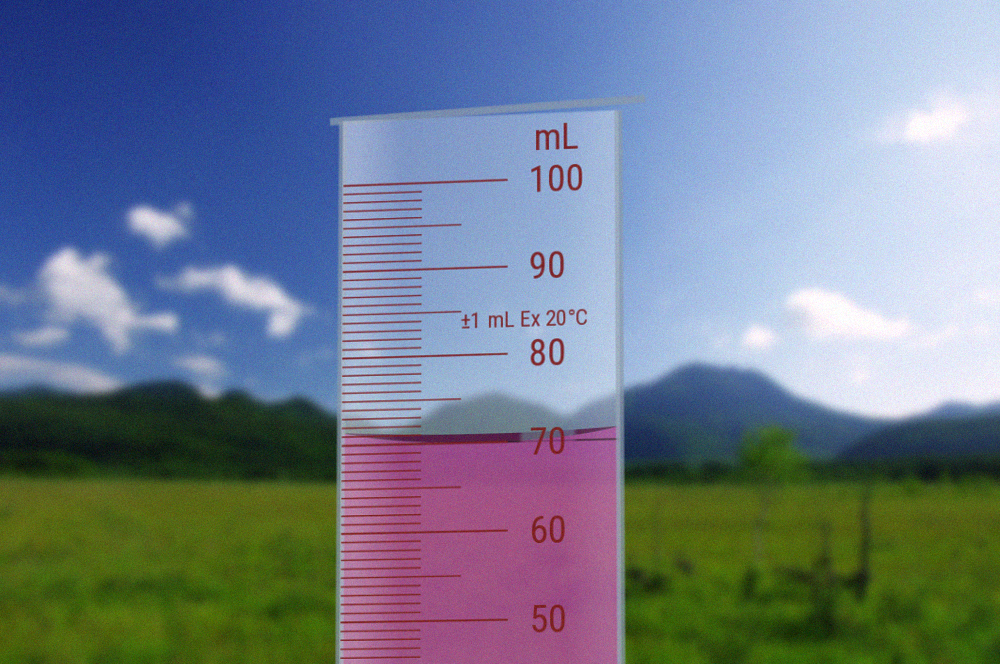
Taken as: mL 70
